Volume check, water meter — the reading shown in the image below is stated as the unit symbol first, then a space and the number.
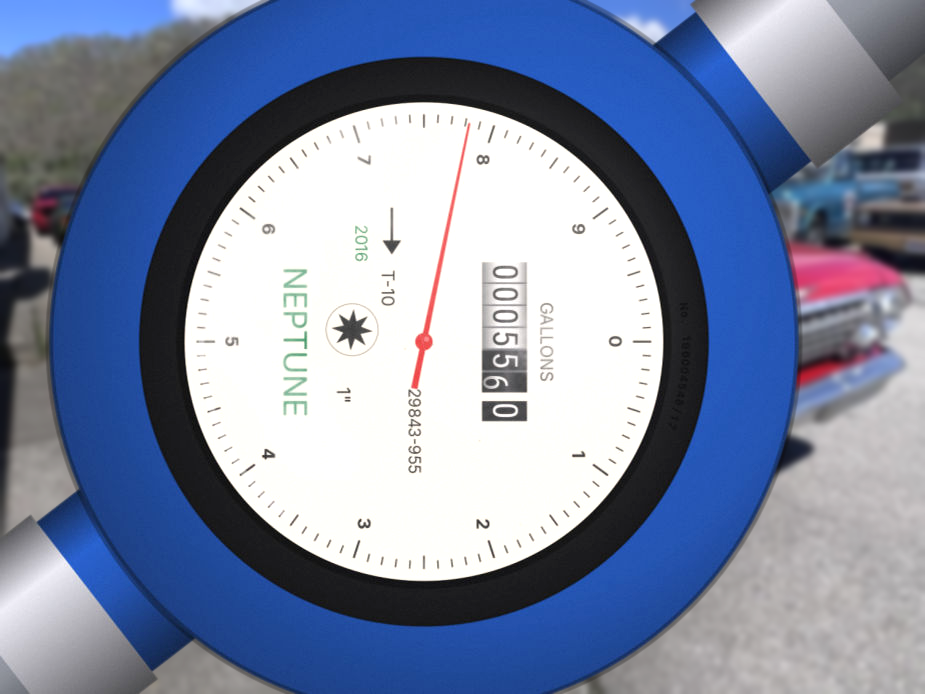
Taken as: gal 5557.8
